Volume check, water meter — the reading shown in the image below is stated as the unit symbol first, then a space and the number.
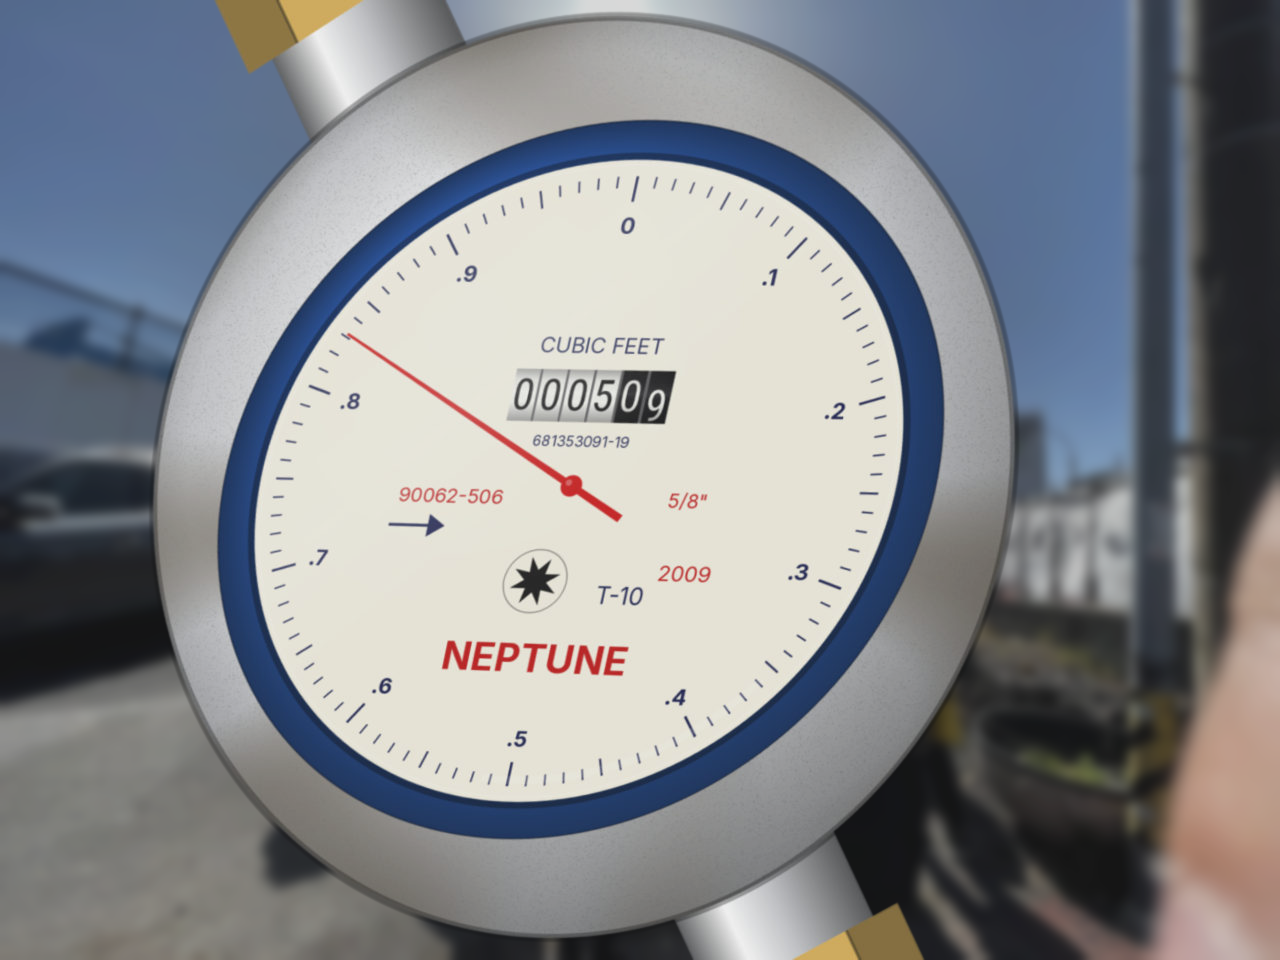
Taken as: ft³ 508.83
